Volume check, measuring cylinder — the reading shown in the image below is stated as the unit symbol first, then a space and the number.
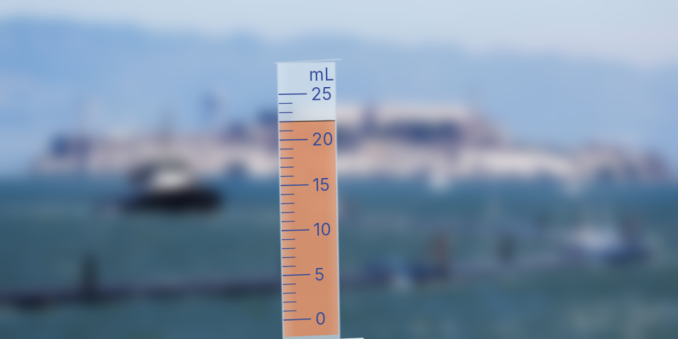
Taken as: mL 22
